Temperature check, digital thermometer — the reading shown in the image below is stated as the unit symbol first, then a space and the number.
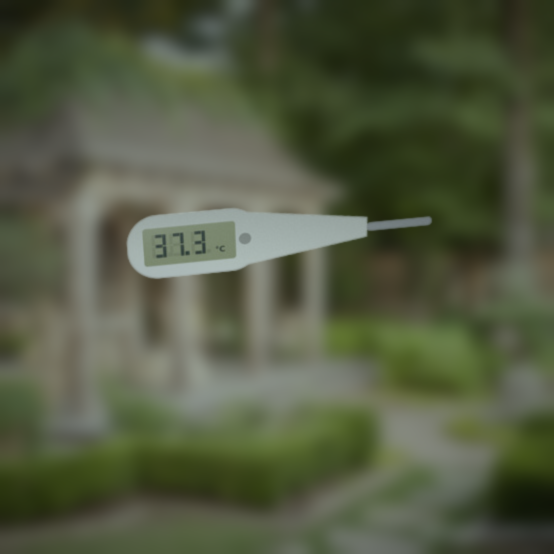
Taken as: °C 37.3
